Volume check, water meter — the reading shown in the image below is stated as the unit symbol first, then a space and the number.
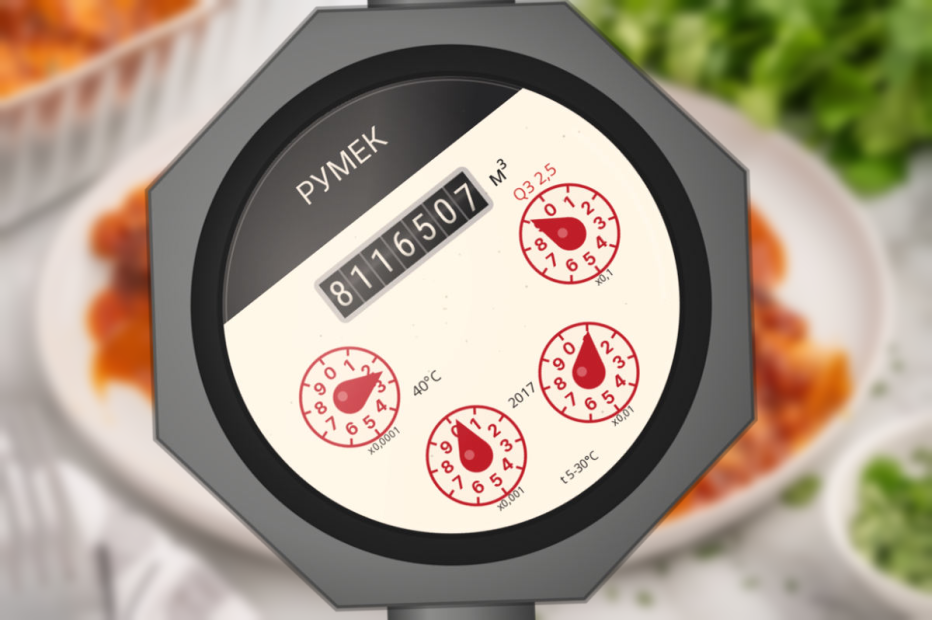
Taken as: m³ 8116506.9102
